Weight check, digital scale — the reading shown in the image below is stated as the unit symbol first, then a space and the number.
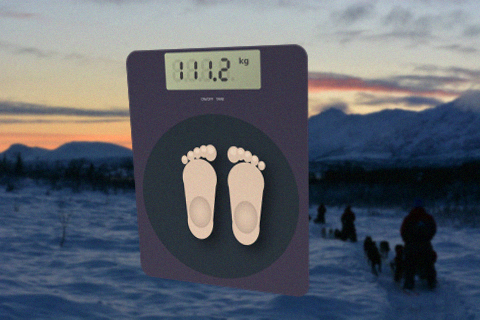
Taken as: kg 111.2
